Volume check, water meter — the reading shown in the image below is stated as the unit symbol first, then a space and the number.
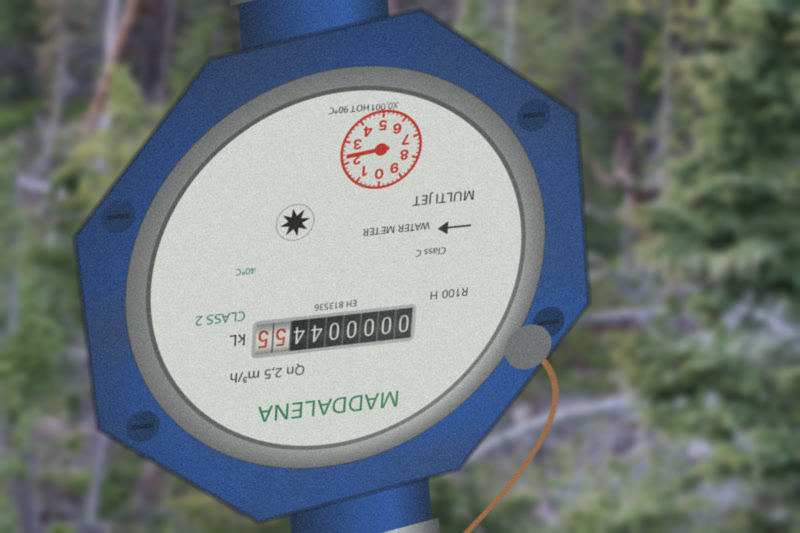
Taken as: kL 44.552
